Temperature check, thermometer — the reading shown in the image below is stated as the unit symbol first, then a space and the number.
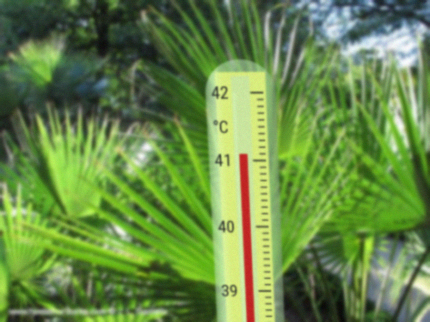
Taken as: °C 41.1
